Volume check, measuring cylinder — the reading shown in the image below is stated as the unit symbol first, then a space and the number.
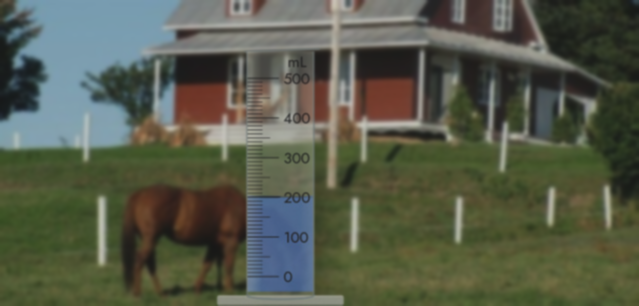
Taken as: mL 200
